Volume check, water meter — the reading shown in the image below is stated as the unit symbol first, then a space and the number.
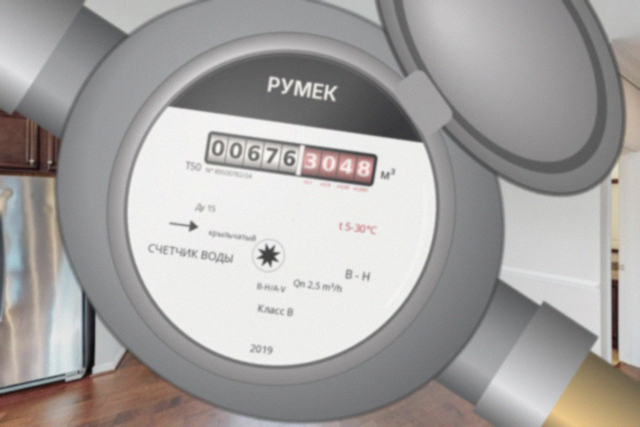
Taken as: m³ 676.3048
